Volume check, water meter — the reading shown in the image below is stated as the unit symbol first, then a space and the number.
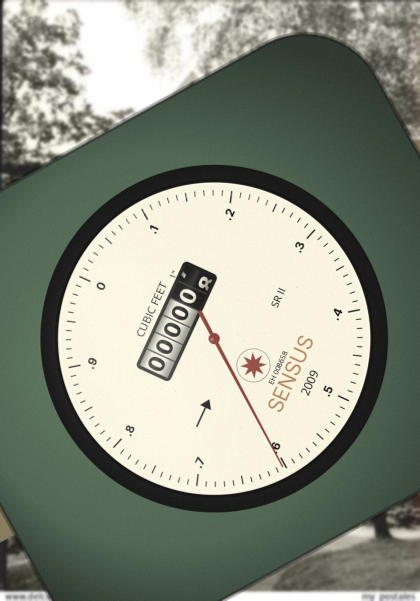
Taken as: ft³ 7.60
